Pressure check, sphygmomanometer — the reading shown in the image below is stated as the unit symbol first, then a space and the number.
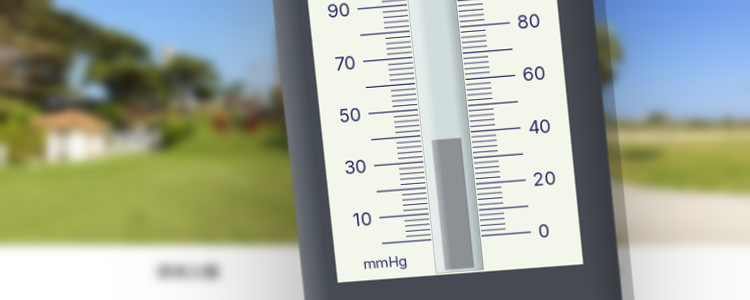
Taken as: mmHg 38
